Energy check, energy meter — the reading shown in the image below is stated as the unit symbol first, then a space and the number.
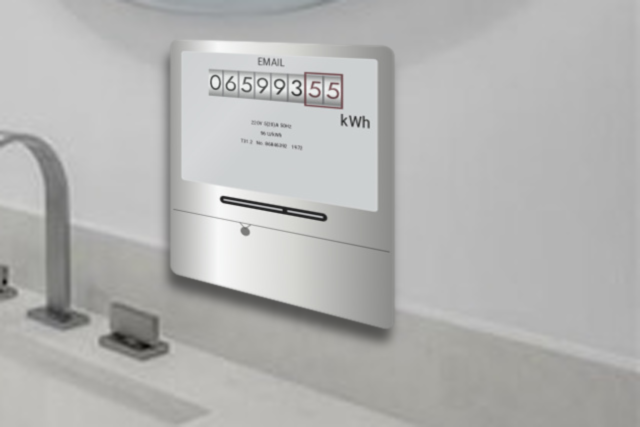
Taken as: kWh 65993.55
